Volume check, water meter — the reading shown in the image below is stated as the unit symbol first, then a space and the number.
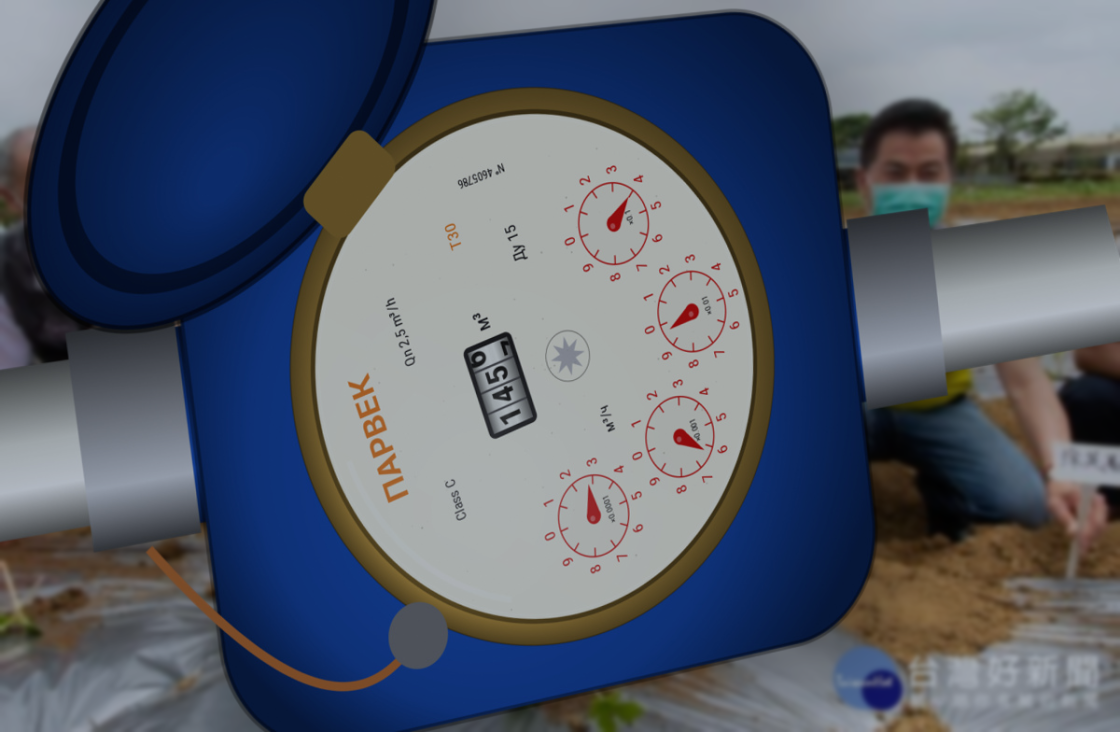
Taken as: m³ 1456.3962
